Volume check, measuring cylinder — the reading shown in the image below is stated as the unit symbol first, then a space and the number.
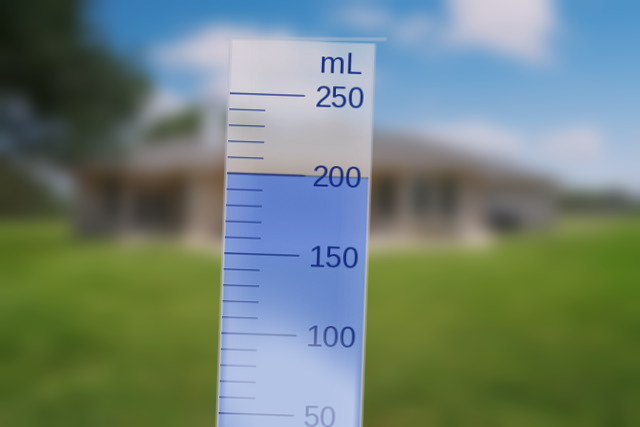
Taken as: mL 200
